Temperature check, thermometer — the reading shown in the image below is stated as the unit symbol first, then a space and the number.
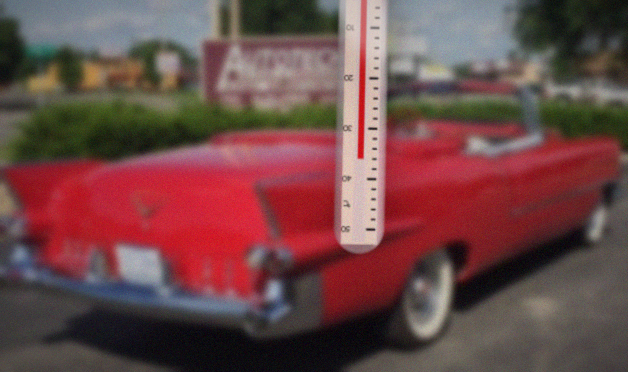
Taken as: °C 36
